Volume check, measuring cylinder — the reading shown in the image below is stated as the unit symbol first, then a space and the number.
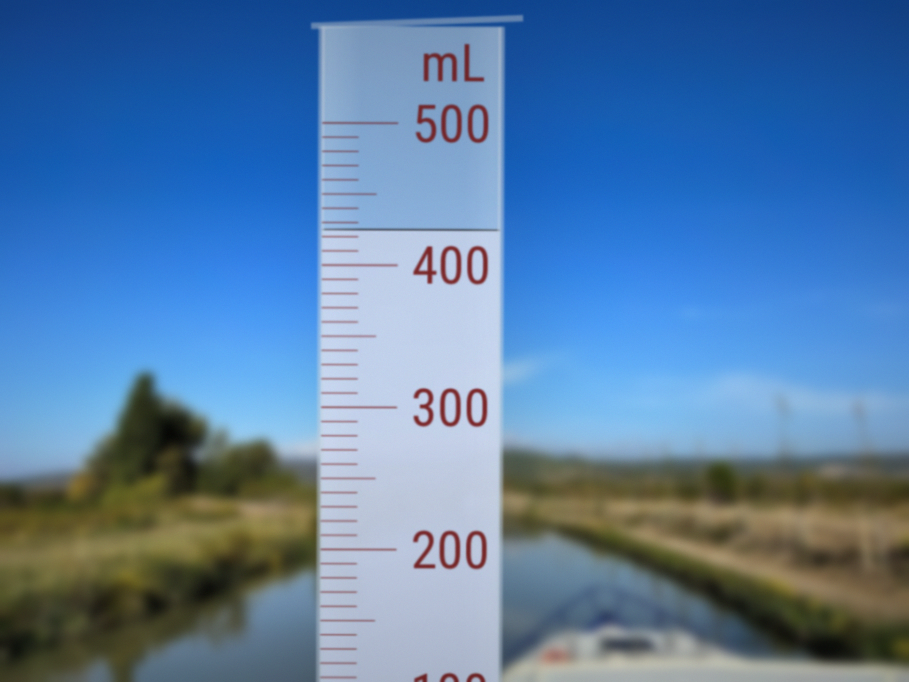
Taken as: mL 425
